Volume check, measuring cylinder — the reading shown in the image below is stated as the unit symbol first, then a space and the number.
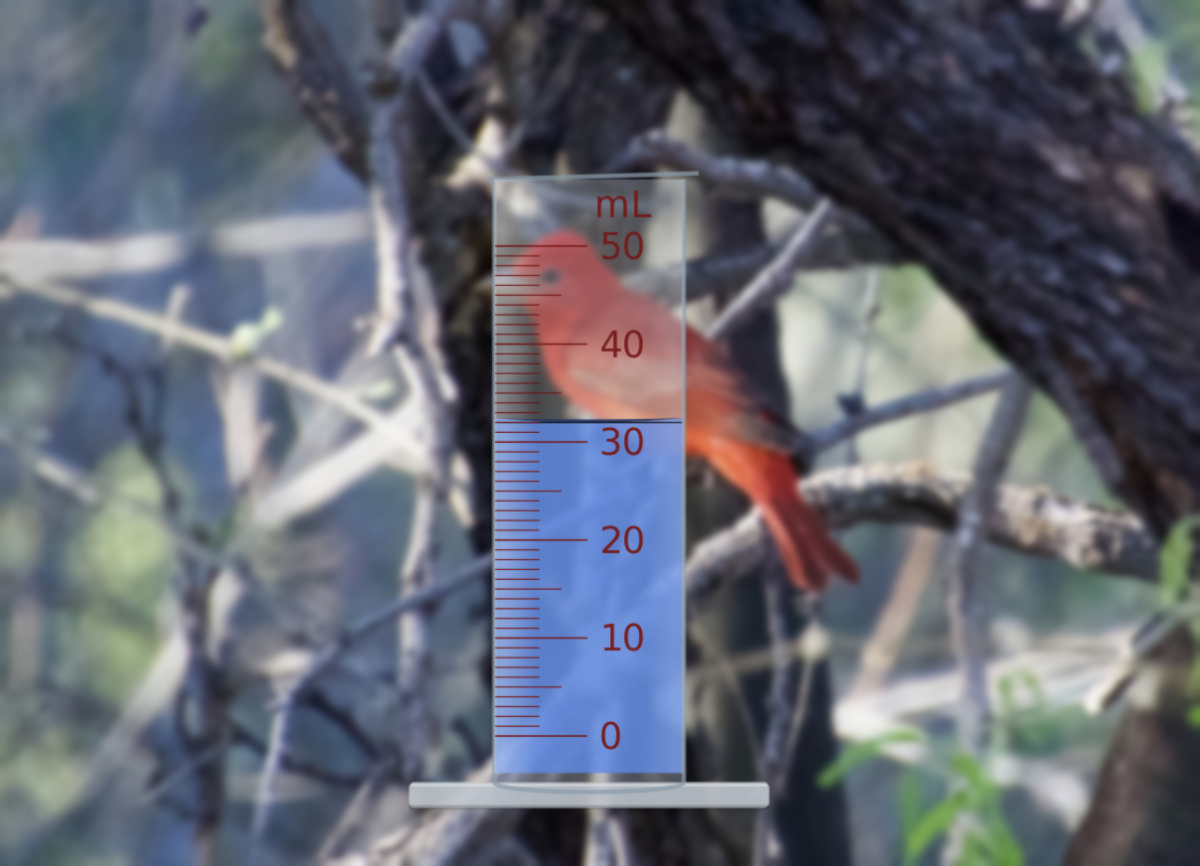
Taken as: mL 32
